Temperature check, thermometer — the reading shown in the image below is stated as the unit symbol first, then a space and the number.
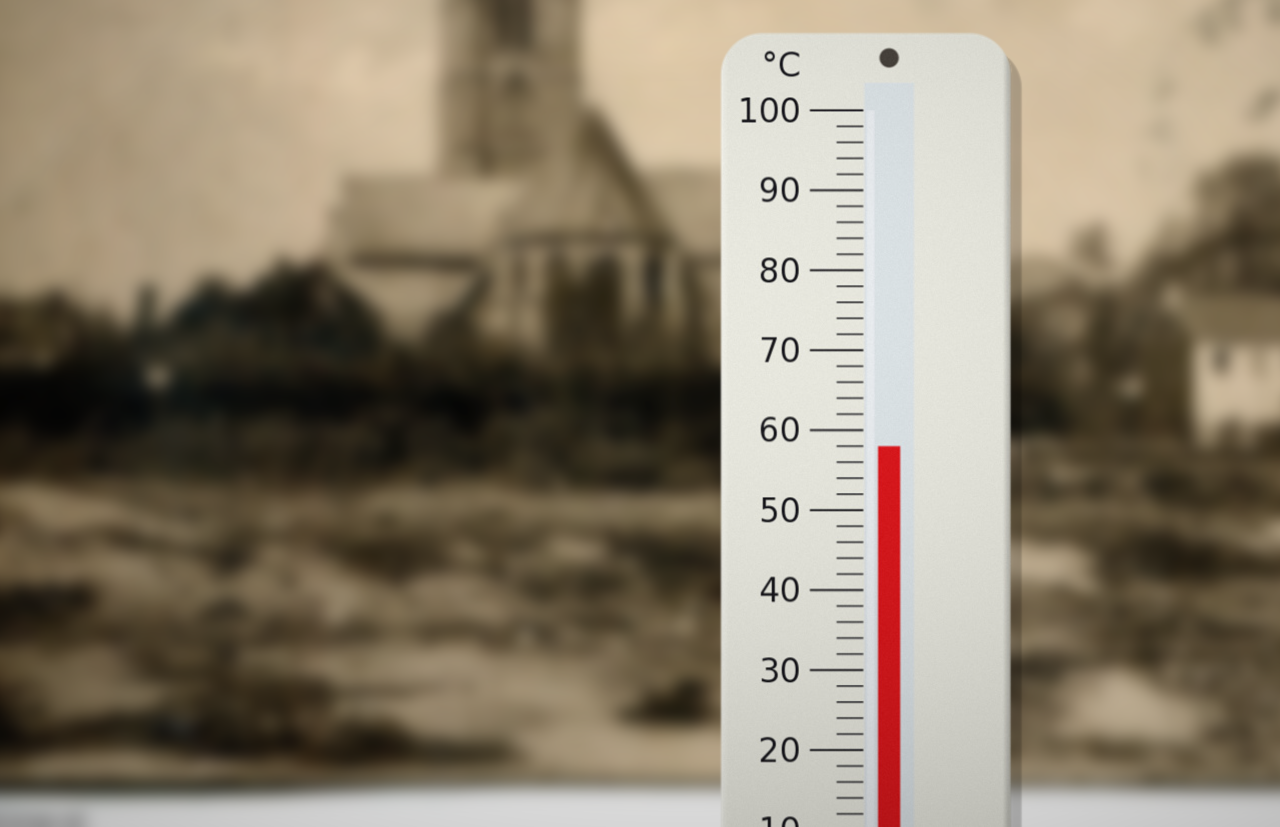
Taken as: °C 58
